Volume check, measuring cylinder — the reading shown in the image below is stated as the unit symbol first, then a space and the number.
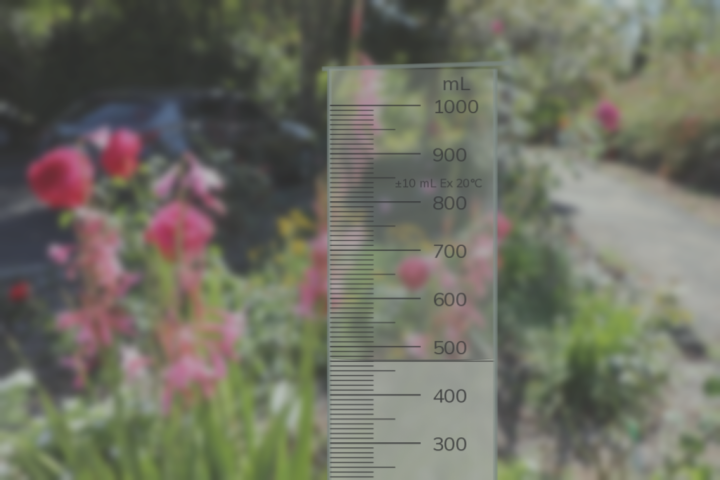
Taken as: mL 470
